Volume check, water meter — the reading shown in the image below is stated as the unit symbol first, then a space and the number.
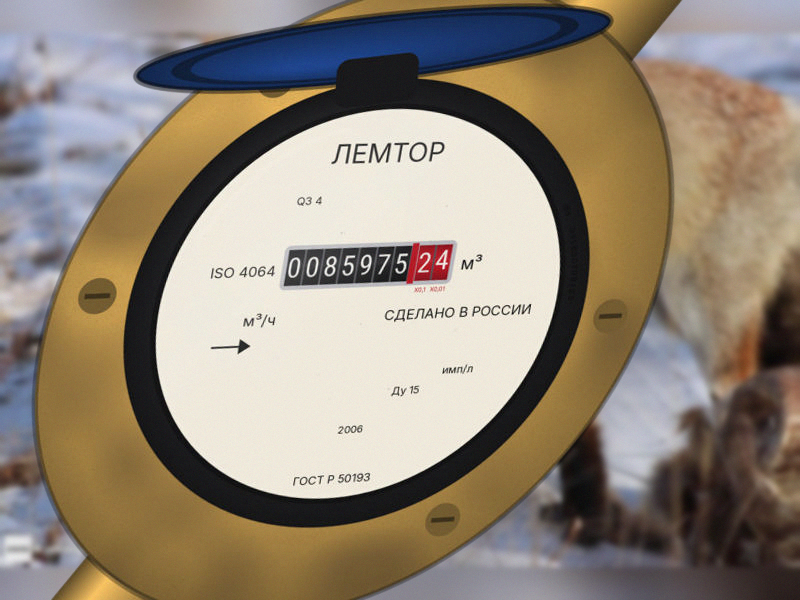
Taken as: m³ 85975.24
